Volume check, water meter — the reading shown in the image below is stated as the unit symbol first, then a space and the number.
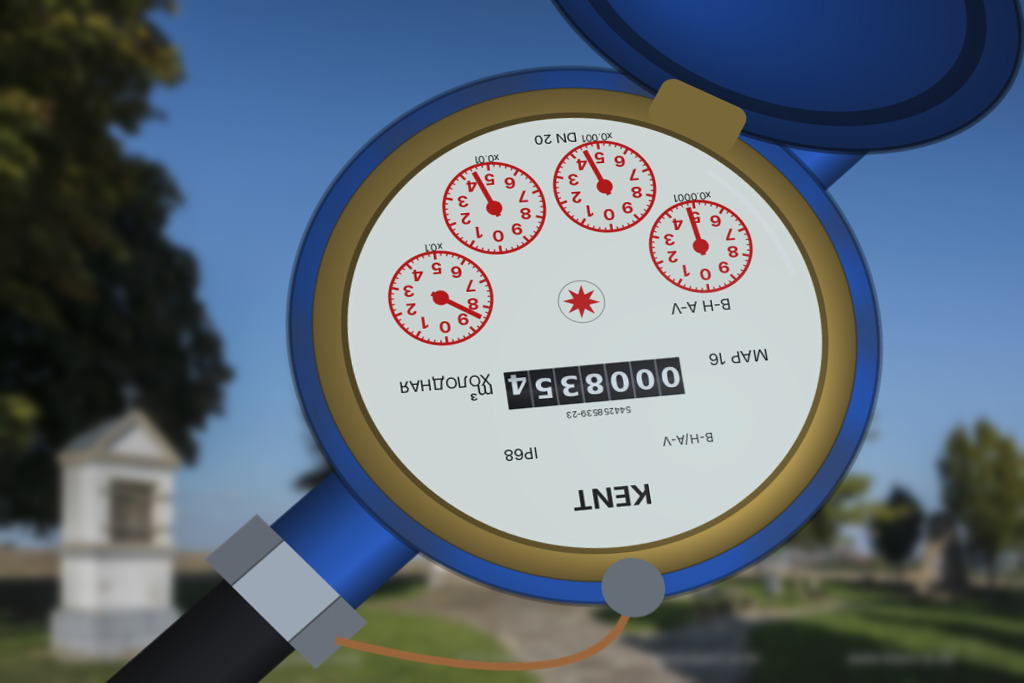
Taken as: m³ 8353.8444
